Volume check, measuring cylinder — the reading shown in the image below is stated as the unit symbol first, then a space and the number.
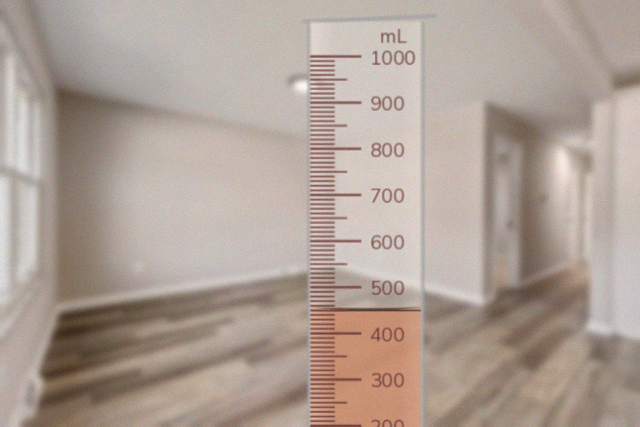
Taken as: mL 450
